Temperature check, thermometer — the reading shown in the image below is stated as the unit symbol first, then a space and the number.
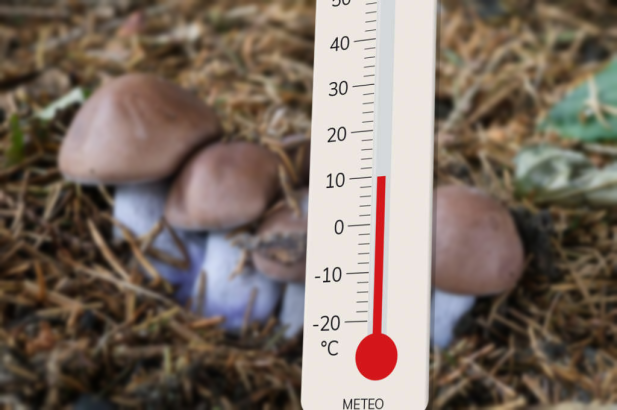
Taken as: °C 10
